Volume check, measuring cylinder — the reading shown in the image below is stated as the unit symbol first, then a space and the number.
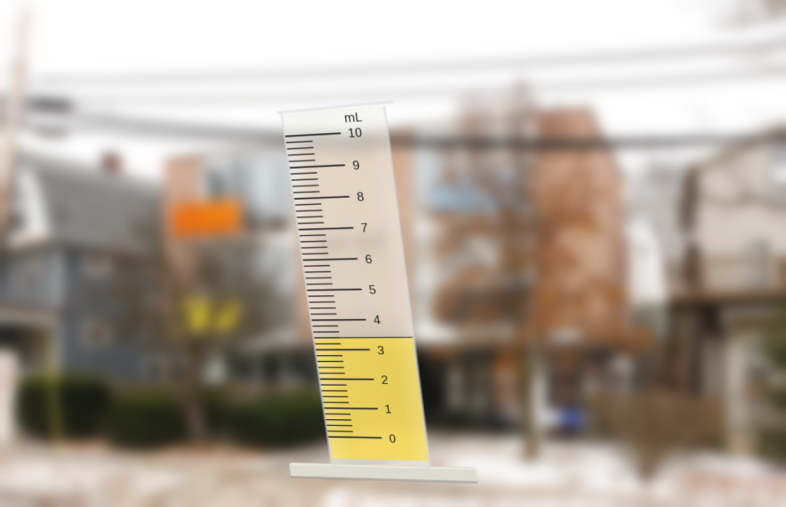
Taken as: mL 3.4
